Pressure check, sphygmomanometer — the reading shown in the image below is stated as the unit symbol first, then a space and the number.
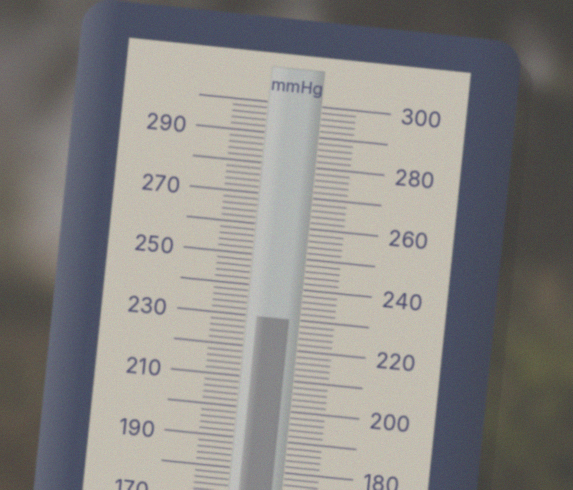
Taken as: mmHg 230
